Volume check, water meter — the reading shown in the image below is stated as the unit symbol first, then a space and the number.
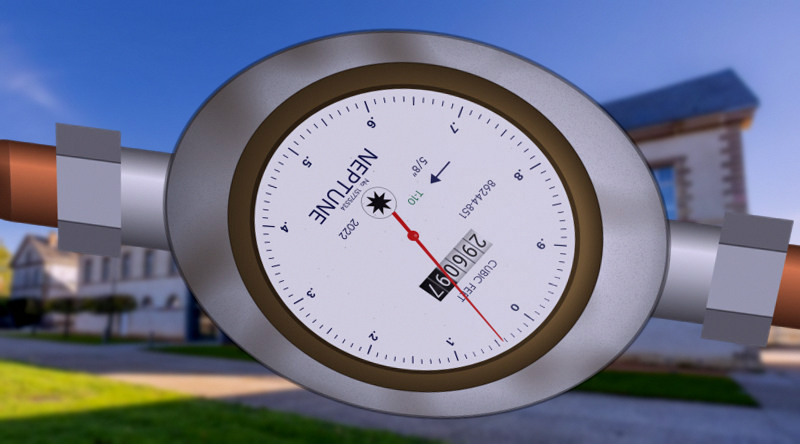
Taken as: ft³ 296097.04
